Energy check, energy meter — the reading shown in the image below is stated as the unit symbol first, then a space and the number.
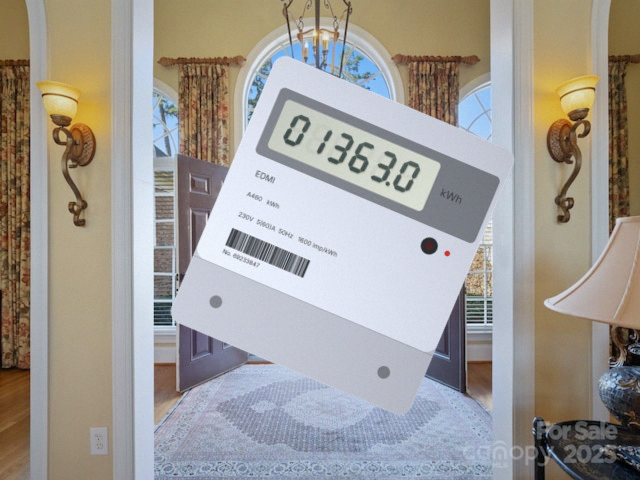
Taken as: kWh 1363.0
